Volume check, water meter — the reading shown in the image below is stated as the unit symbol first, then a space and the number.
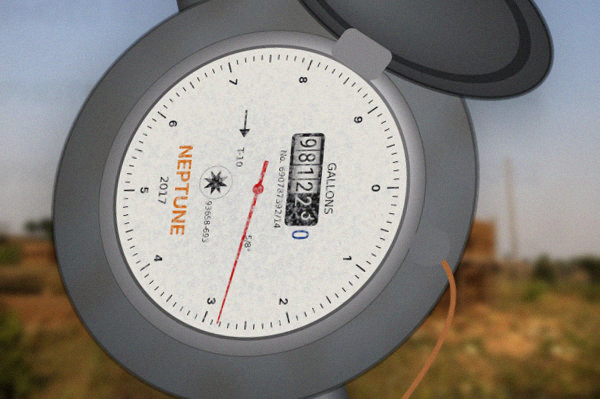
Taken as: gal 9812232.8
